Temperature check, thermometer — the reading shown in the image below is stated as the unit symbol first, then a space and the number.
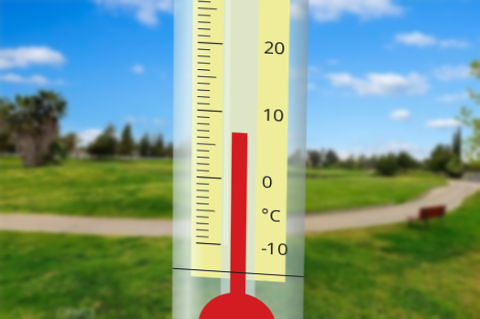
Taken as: °C 7
